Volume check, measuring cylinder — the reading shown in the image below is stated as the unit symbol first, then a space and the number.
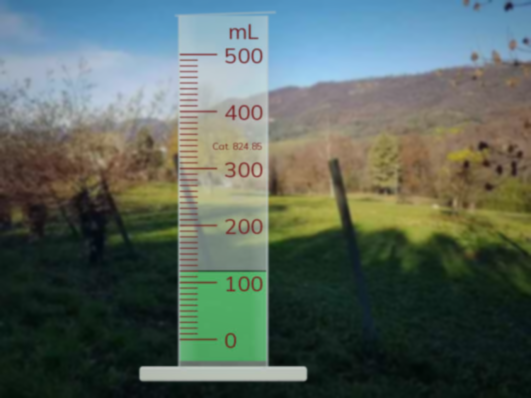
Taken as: mL 120
